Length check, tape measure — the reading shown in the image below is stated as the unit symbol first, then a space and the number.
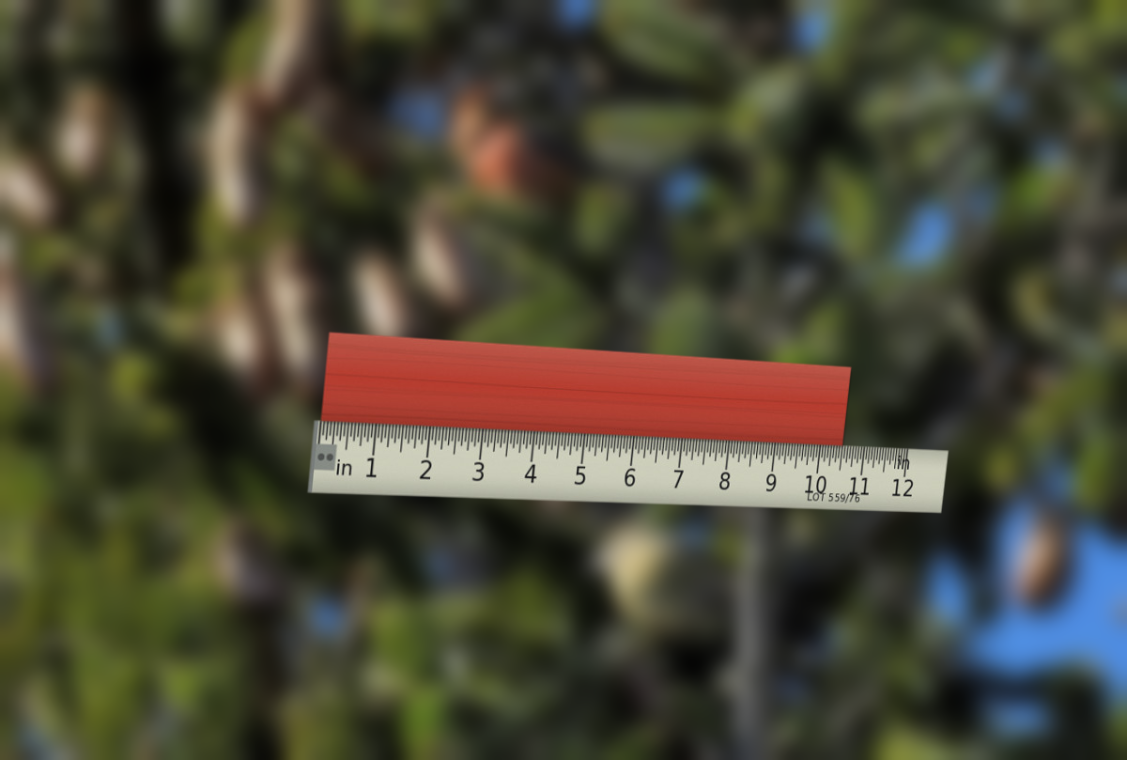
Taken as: in 10.5
